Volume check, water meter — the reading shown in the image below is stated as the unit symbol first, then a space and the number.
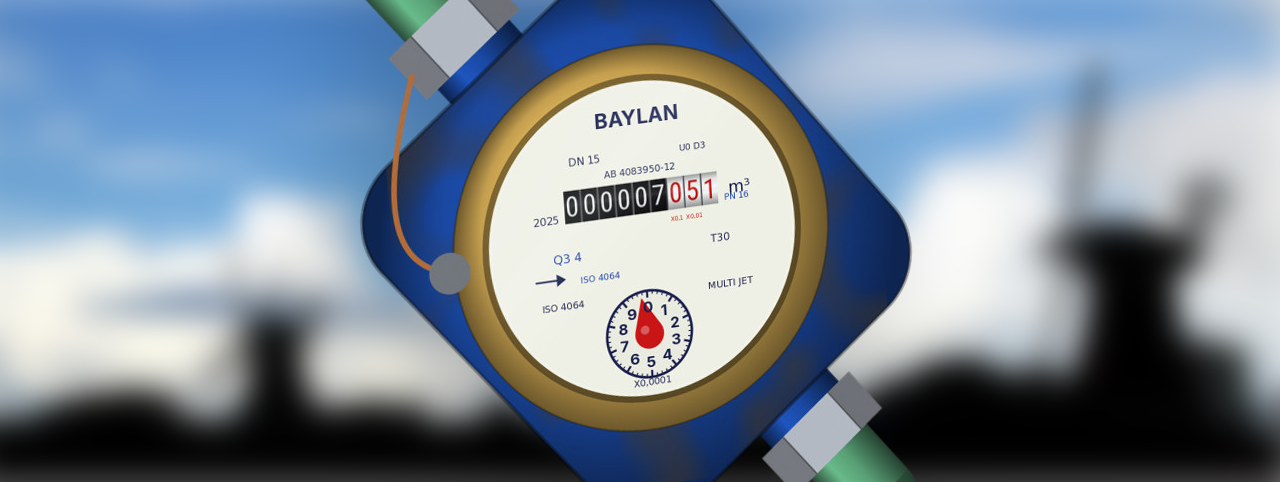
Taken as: m³ 7.0509
